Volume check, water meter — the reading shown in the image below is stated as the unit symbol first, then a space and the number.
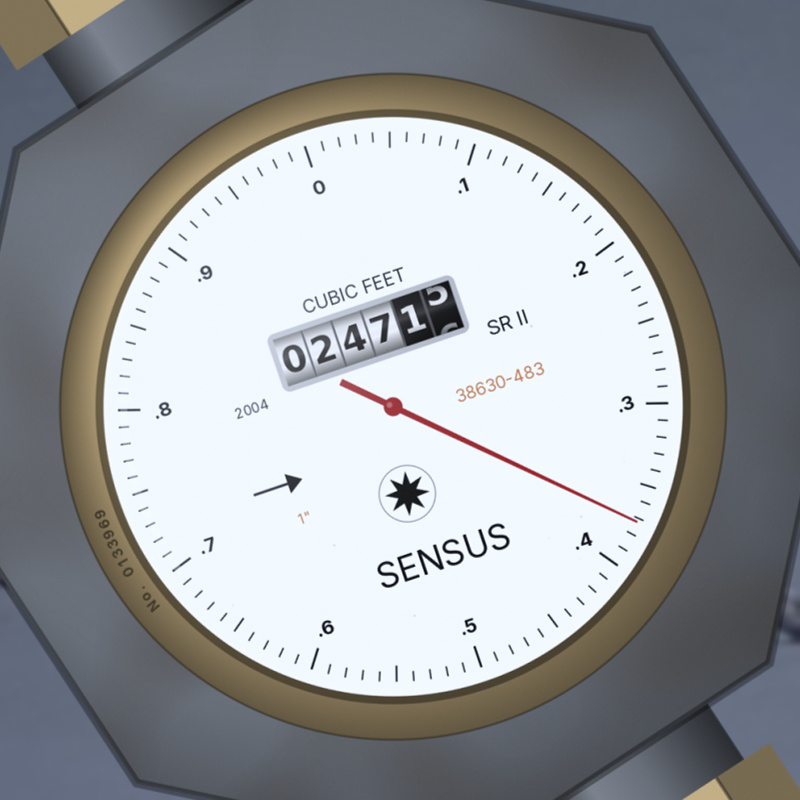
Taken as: ft³ 24715.37
